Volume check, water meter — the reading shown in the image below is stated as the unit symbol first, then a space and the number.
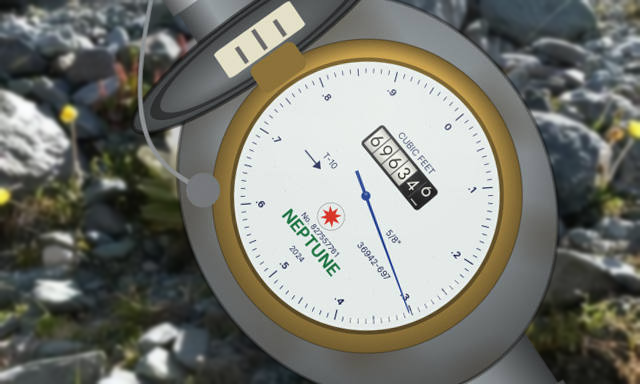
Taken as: ft³ 696346.30
